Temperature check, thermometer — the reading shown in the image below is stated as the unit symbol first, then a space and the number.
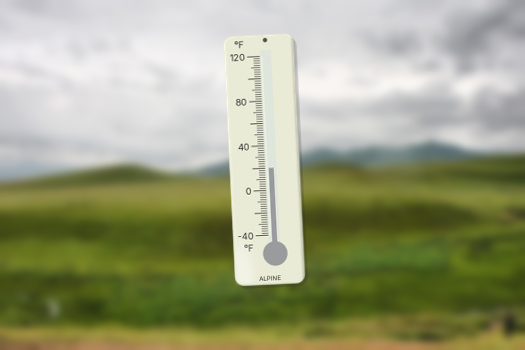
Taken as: °F 20
